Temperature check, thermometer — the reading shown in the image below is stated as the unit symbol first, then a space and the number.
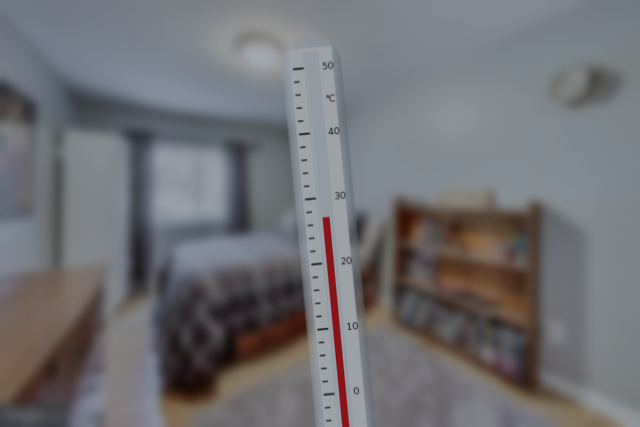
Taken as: °C 27
